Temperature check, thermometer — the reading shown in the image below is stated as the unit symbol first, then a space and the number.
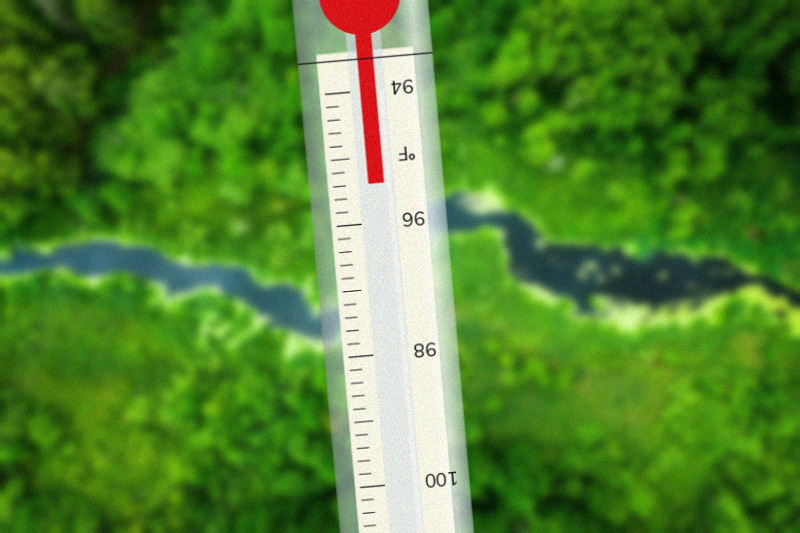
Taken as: °F 95.4
